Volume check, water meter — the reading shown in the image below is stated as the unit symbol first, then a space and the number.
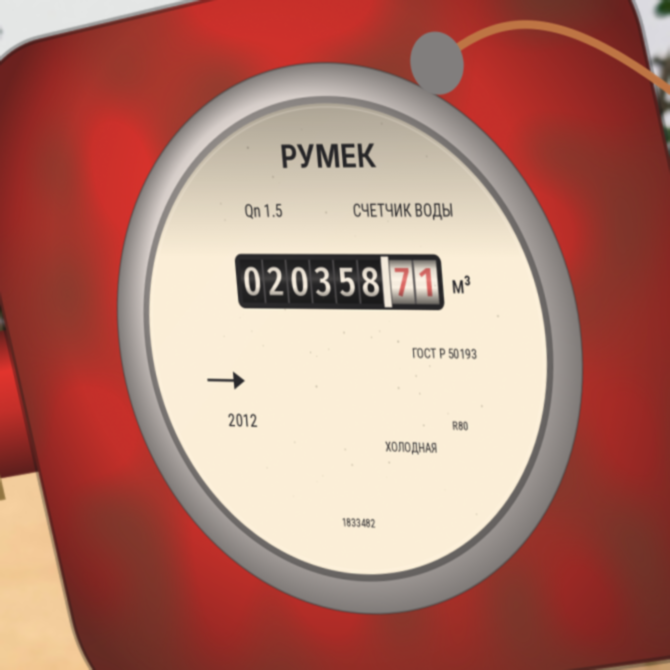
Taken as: m³ 20358.71
